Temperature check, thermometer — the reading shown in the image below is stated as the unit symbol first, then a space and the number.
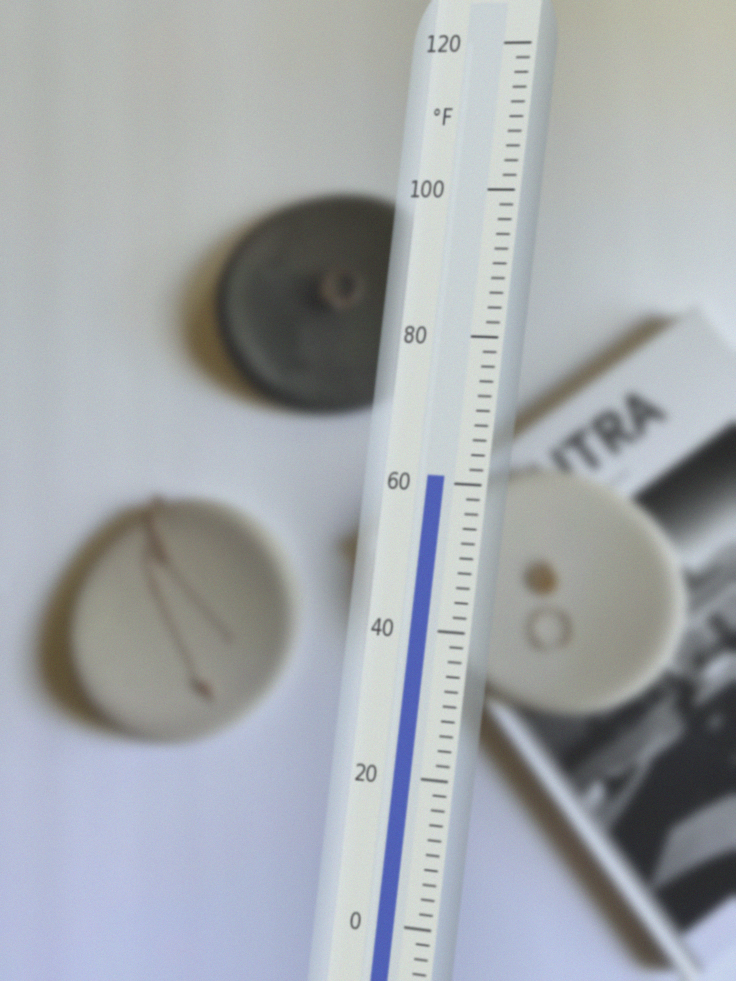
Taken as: °F 61
